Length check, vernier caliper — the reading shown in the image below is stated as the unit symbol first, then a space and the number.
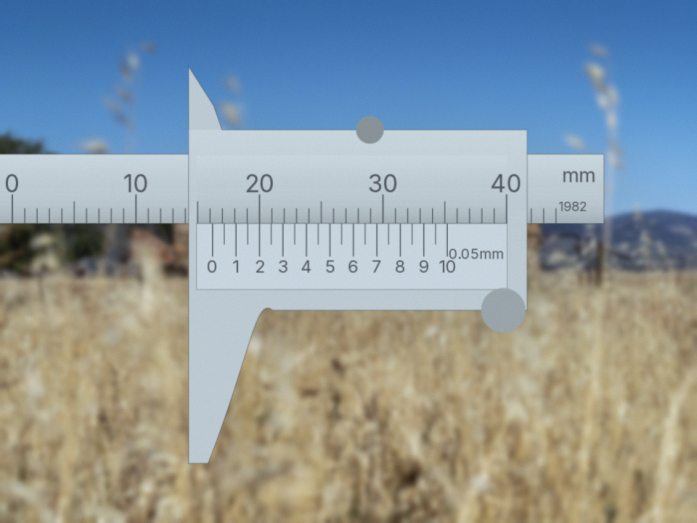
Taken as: mm 16.2
